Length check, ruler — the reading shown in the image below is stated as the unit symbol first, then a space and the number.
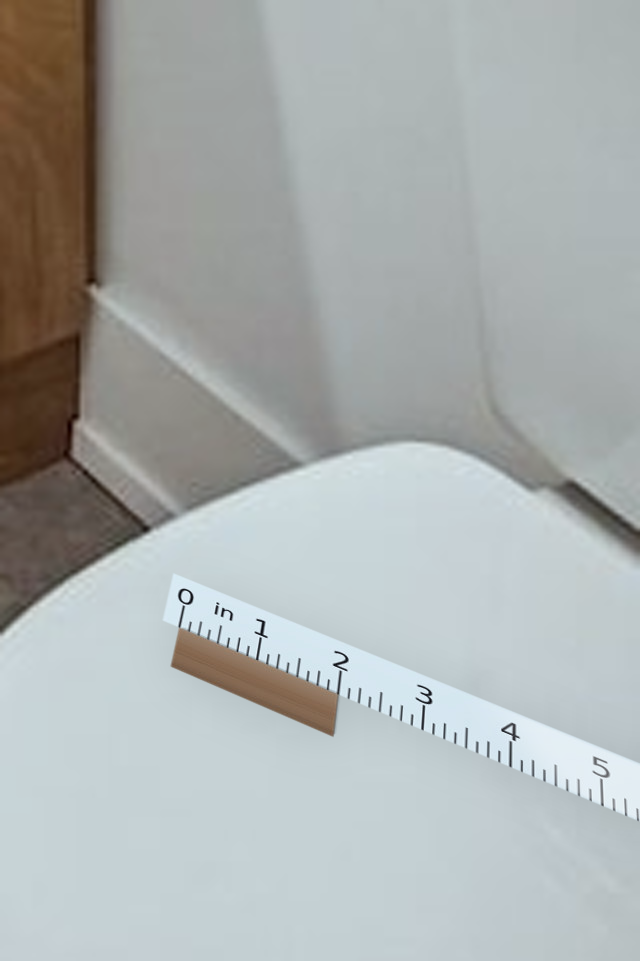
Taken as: in 2
